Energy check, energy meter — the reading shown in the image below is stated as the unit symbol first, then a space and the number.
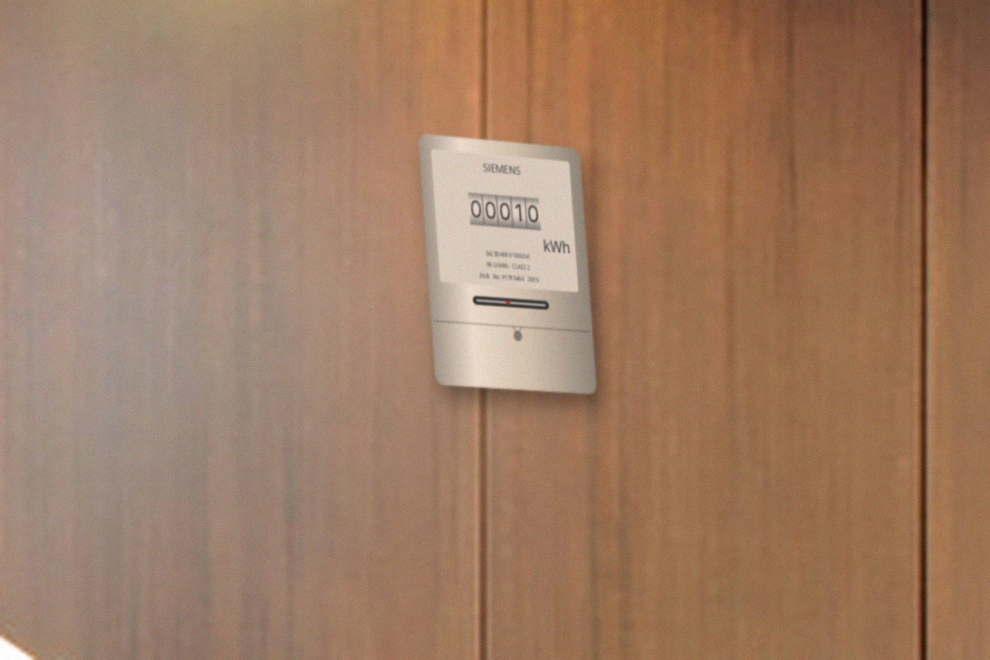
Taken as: kWh 10
